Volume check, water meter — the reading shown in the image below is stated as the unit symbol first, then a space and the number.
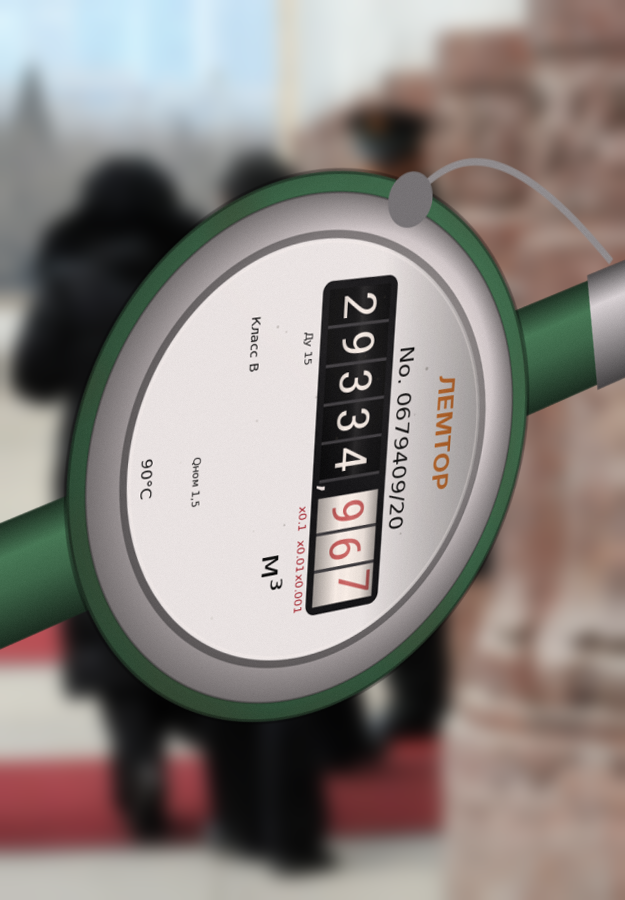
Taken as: m³ 29334.967
